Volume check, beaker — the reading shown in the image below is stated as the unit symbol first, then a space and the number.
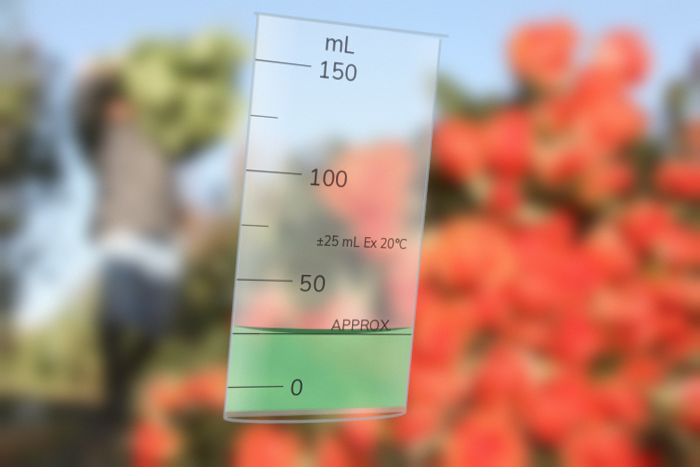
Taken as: mL 25
